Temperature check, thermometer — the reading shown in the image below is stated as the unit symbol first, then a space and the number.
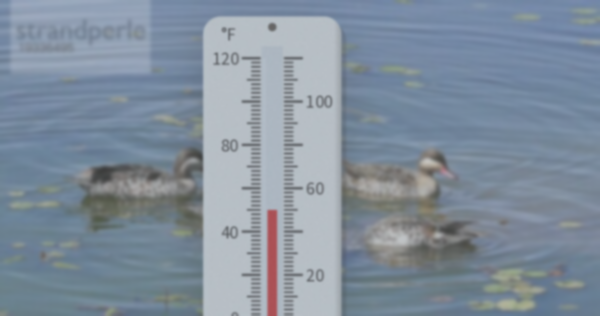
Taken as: °F 50
